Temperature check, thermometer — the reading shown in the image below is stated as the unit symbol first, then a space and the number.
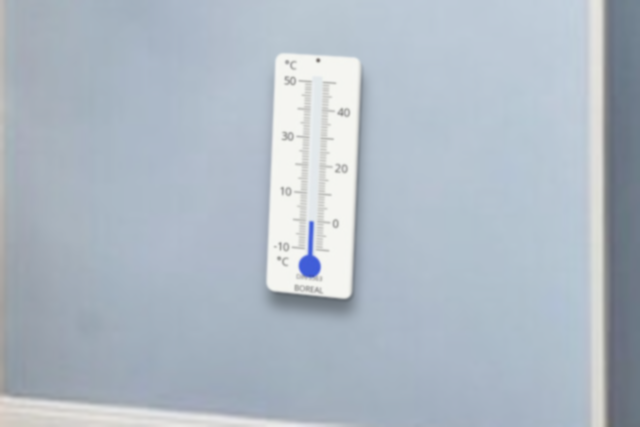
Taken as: °C 0
